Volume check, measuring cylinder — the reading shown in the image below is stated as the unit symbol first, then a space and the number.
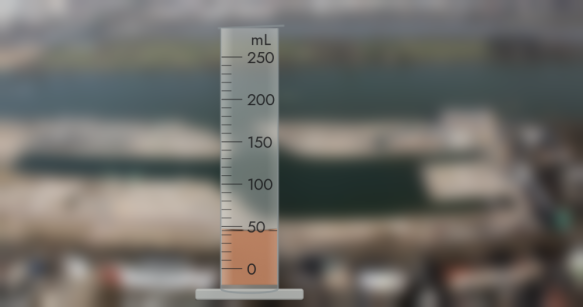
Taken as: mL 45
